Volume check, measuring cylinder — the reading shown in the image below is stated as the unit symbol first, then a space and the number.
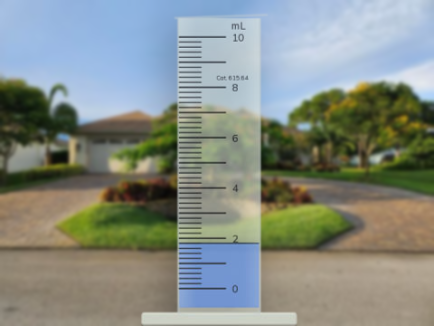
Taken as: mL 1.8
